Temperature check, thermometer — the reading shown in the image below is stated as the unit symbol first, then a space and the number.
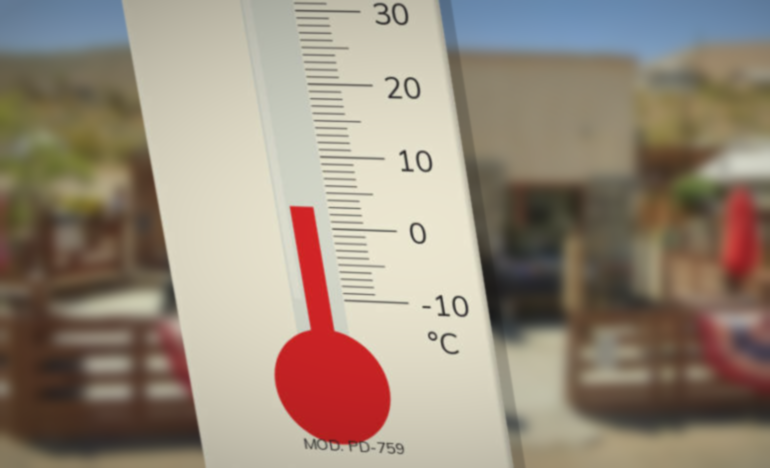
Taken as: °C 3
